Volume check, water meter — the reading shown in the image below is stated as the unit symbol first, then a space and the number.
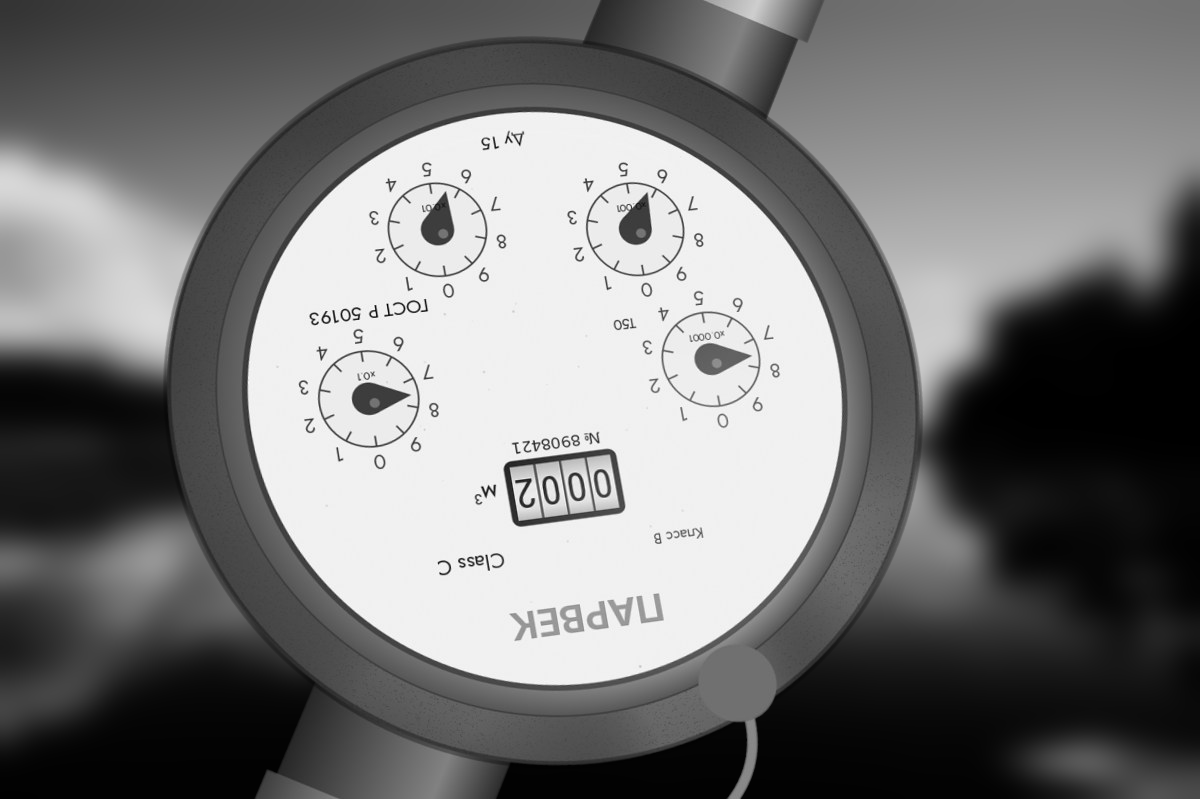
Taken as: m³ 2.7557
